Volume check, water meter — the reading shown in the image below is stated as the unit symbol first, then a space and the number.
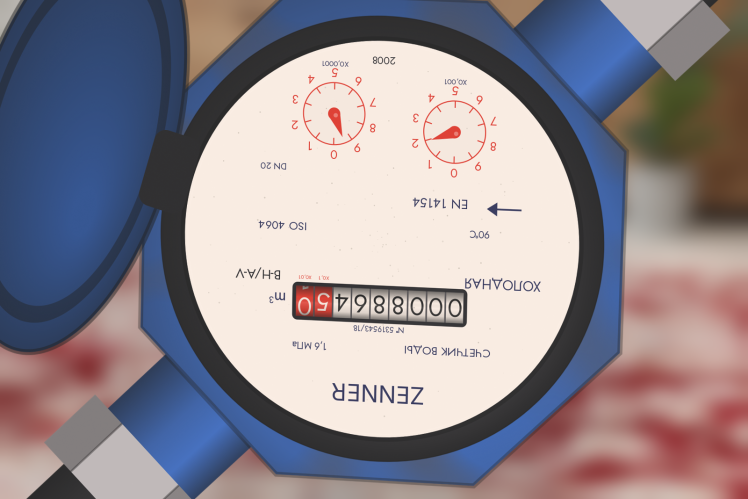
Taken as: m³ 8864.5019
